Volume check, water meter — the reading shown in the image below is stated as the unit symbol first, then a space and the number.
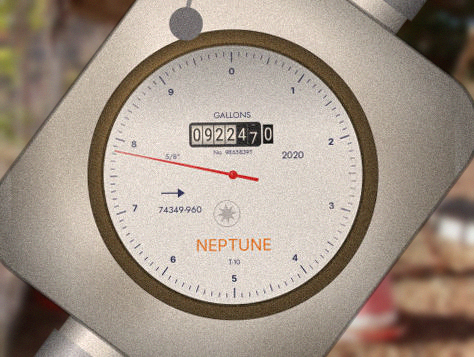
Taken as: gal 922467.8
